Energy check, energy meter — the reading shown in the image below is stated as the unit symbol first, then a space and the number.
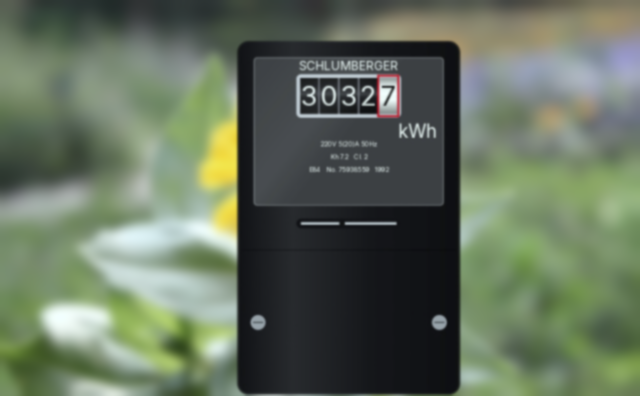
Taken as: kWh 3032.7
